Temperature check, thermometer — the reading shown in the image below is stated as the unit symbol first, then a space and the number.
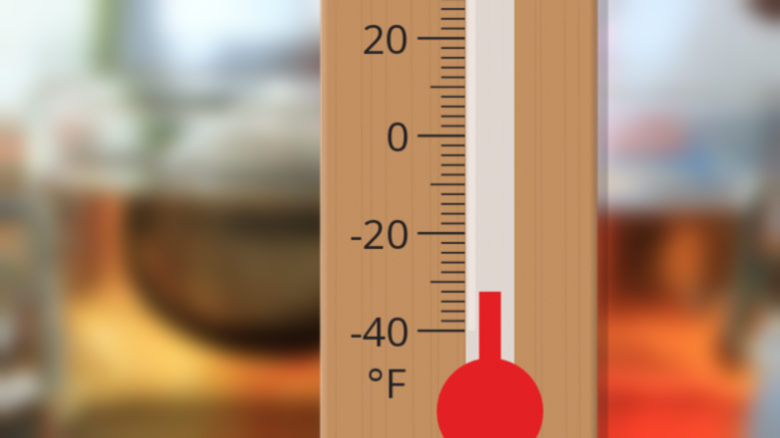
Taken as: °F -32
